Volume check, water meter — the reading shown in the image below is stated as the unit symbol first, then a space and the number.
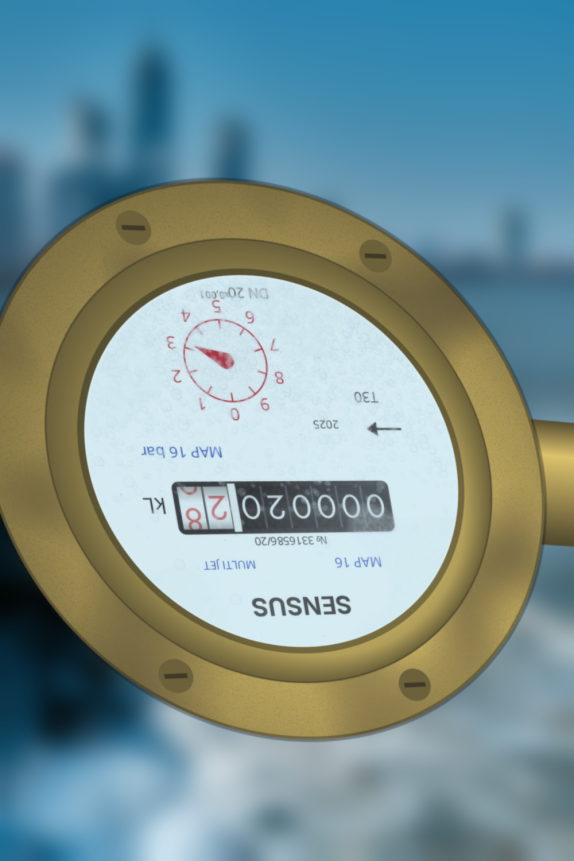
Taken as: kL 20.283
